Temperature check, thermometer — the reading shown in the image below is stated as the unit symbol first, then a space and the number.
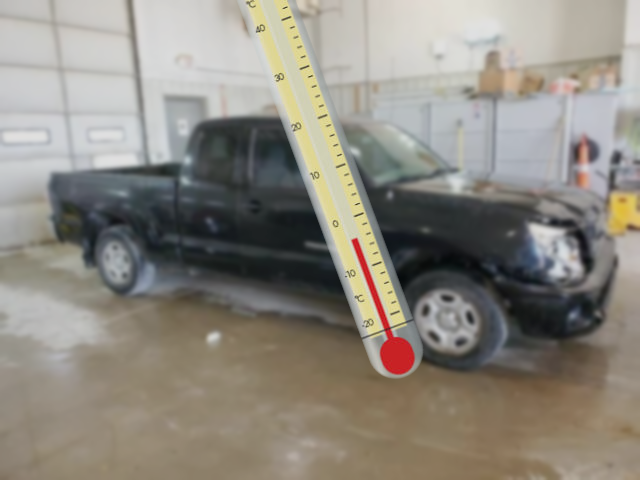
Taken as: °C -4
